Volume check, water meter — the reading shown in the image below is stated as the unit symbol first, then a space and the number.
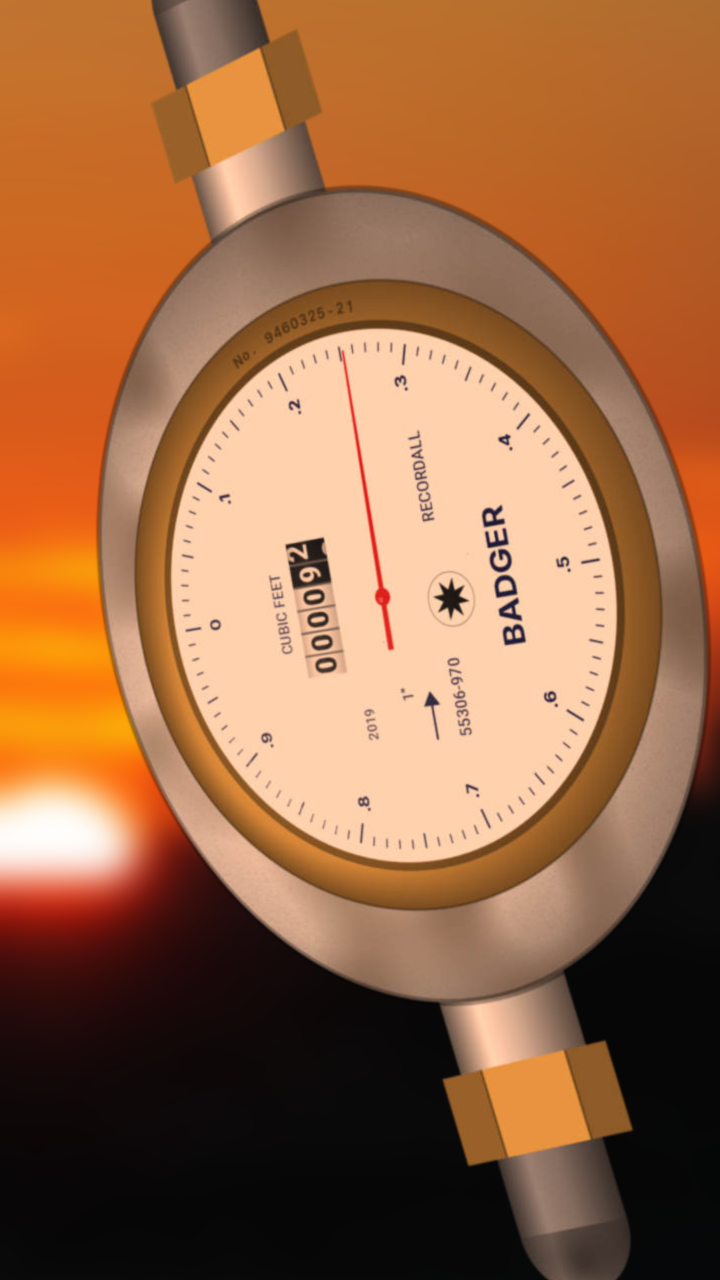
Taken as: ft³ 92.25
